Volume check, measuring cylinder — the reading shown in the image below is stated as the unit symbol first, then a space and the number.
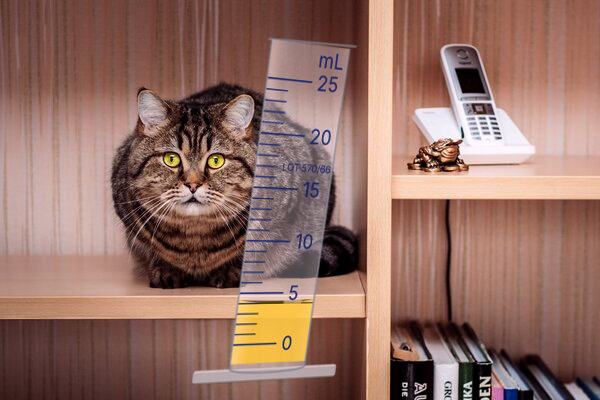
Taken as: mL 4
